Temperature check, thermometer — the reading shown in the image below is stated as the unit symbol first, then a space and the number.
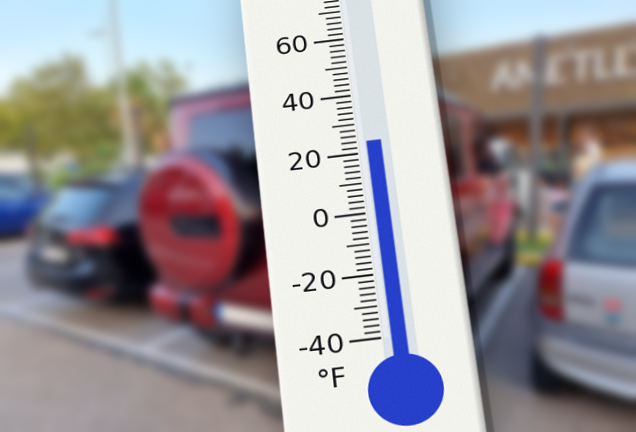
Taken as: °F 24
